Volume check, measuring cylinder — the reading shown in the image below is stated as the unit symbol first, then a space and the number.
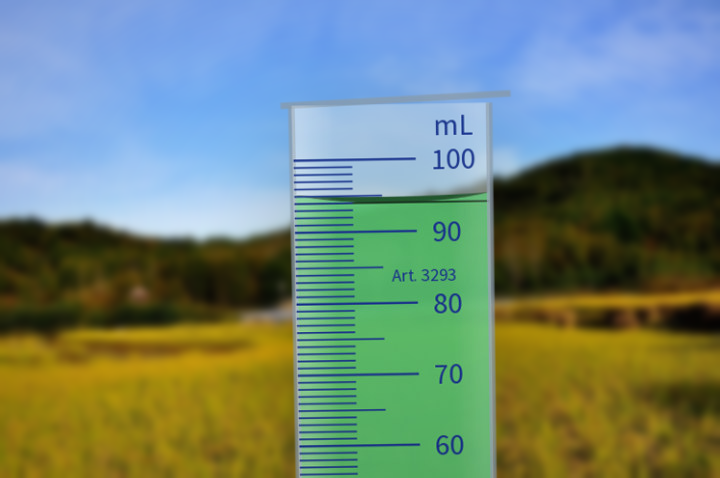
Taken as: mL 94
